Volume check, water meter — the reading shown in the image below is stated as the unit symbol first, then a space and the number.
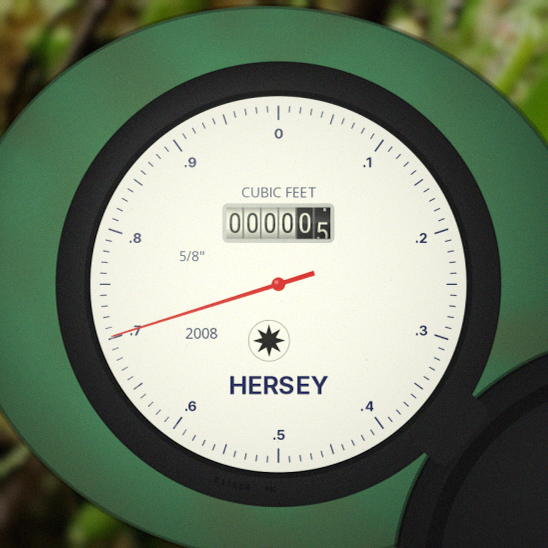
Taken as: ft³ 4.70
